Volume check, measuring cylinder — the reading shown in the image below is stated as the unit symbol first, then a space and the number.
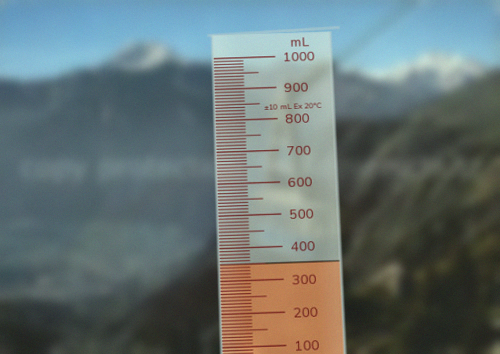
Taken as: mL 350
